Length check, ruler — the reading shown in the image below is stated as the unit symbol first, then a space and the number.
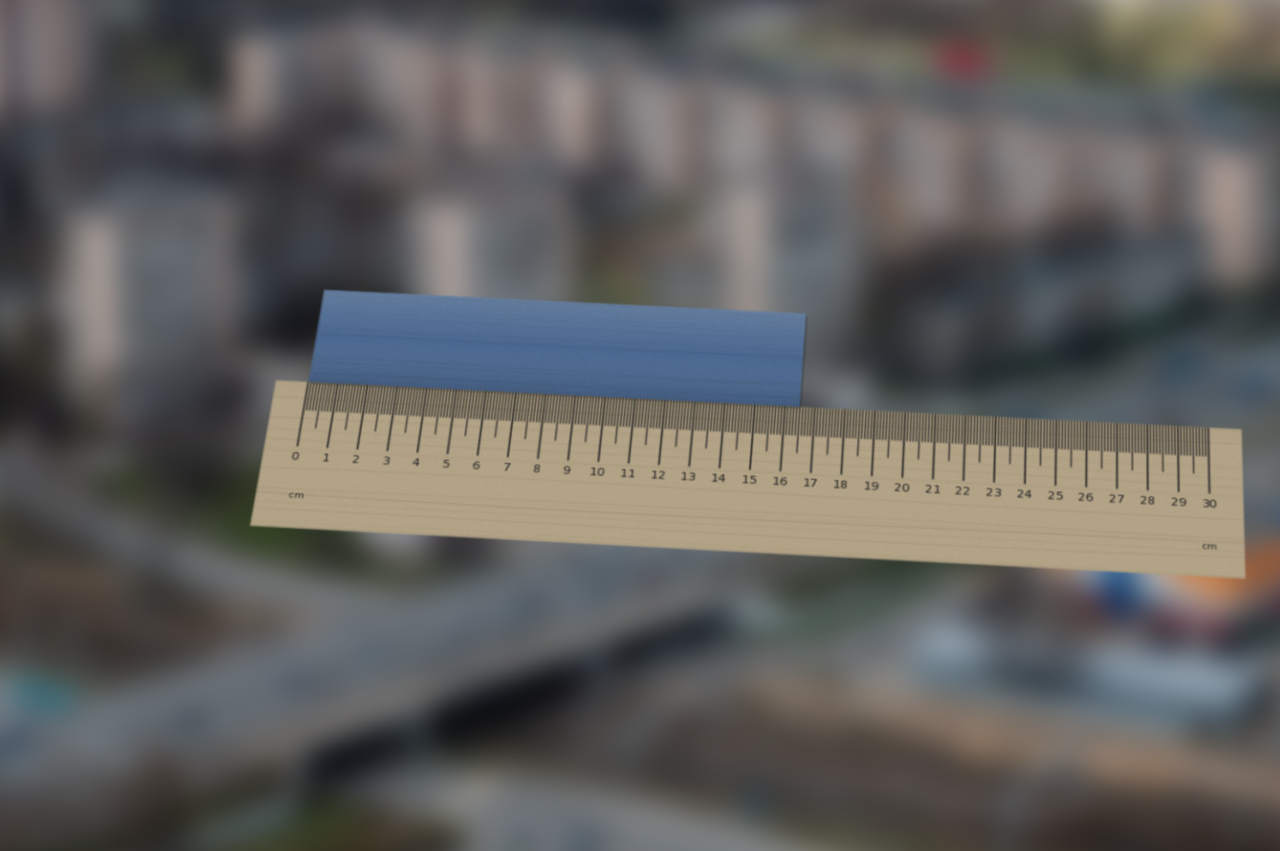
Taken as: cm 16.5
